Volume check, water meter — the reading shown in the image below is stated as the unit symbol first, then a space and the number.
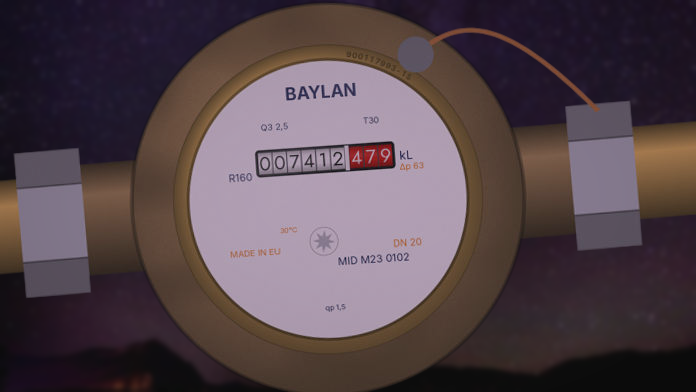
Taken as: kL 7412.479
